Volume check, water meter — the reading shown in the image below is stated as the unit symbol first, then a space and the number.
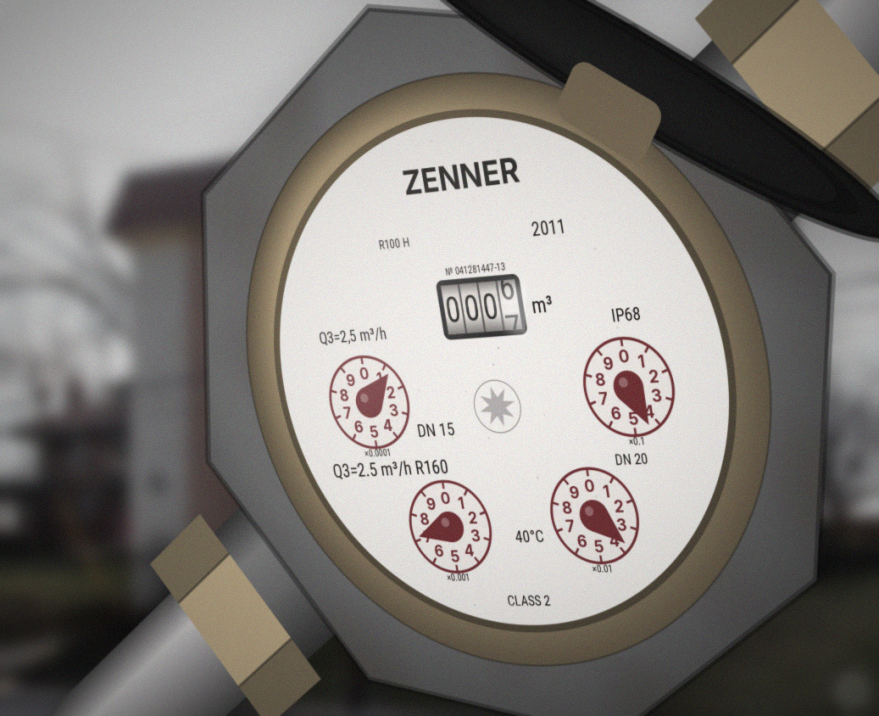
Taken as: m³ 6.4371
